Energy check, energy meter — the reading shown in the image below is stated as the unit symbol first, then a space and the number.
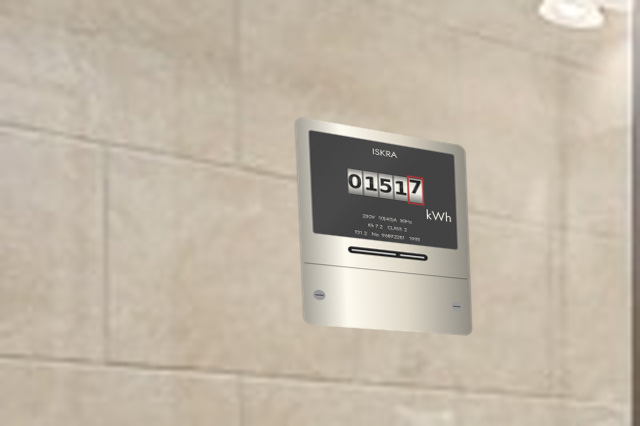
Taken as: kWh 151.7
